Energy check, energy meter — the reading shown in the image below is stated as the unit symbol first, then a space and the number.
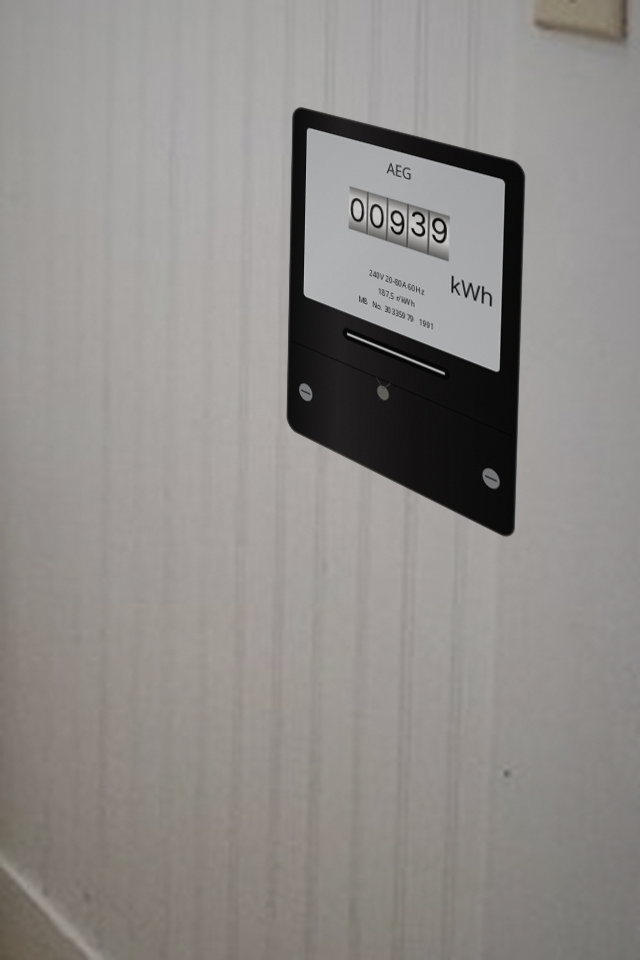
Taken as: kWh 939
